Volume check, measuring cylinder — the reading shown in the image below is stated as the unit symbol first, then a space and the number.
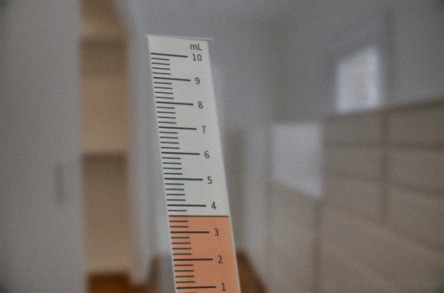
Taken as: mL 3.6
